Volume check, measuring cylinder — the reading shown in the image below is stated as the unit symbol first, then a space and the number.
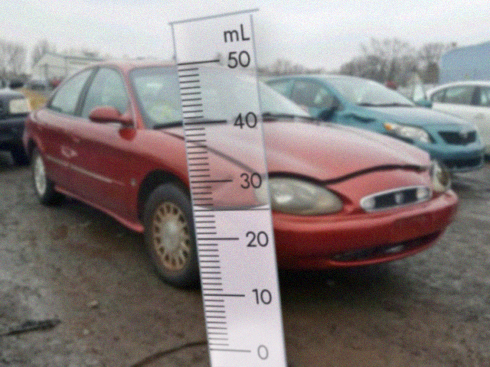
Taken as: mL 25
